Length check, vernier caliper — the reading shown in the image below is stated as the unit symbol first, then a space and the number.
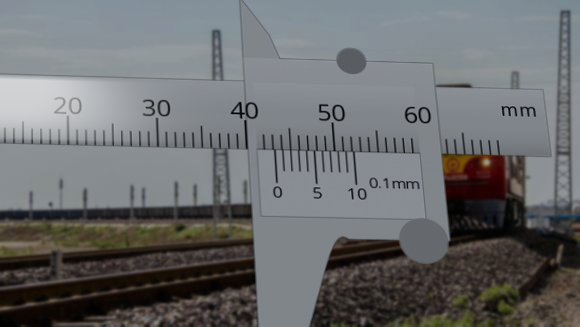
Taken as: mm 43.2
